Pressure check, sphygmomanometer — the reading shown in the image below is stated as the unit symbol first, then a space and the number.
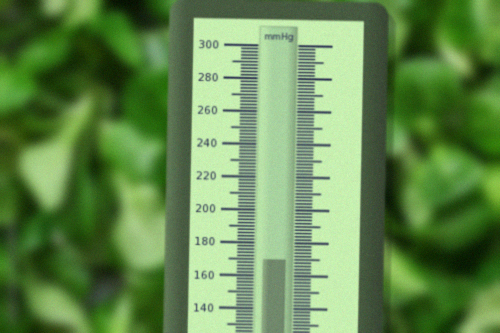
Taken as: mmHg 170
